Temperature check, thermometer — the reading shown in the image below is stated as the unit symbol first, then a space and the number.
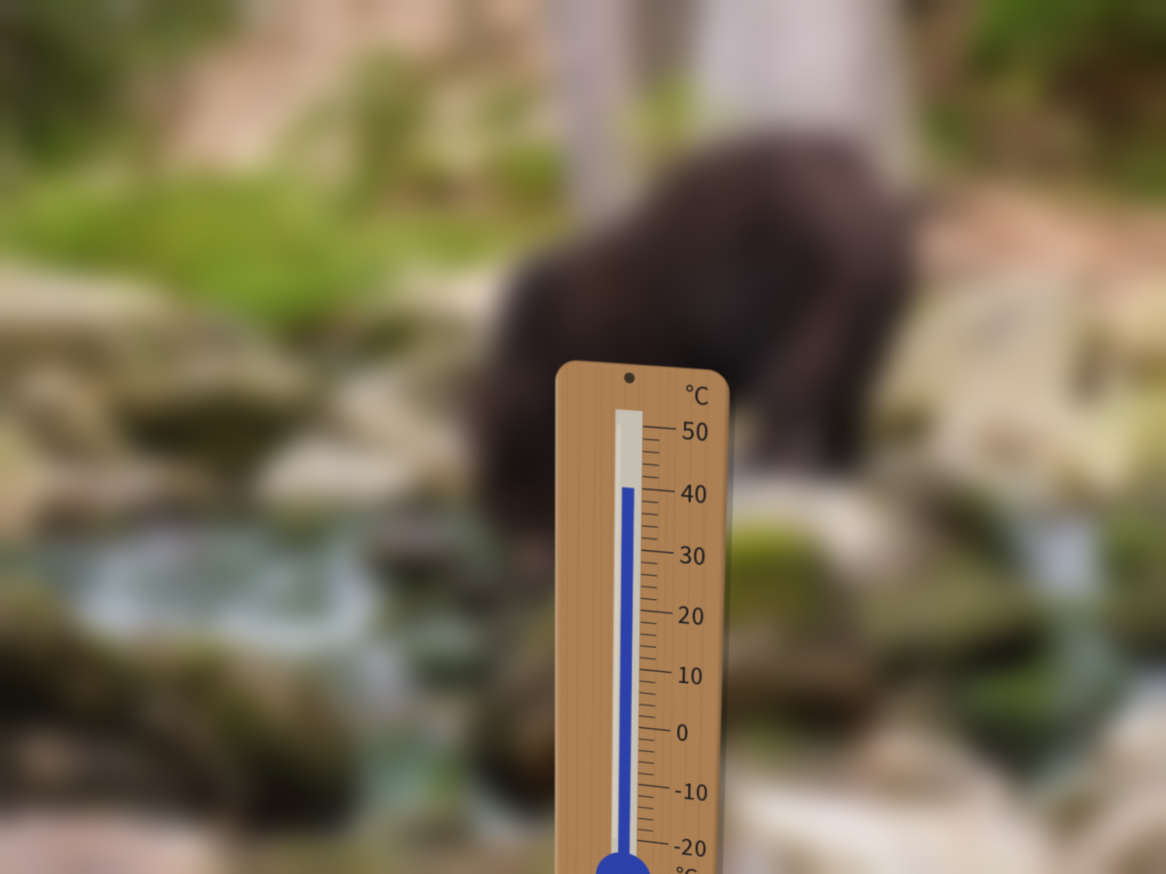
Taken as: °C 40
